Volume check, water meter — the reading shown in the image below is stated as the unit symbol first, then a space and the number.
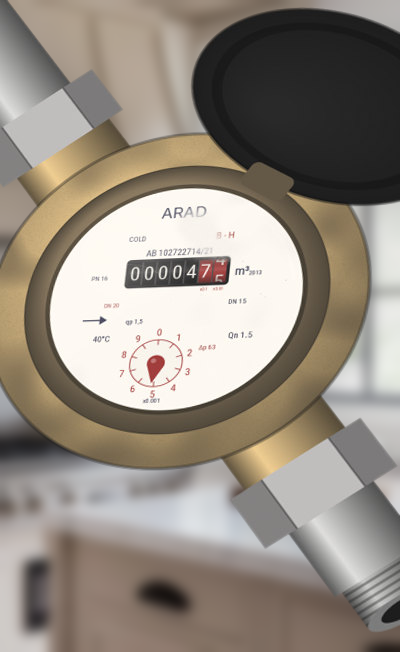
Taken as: m³ 4.745
